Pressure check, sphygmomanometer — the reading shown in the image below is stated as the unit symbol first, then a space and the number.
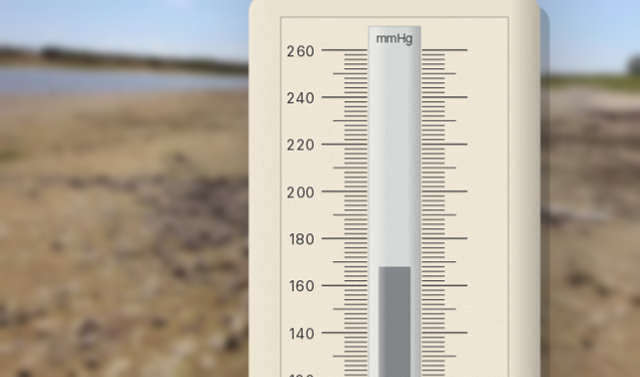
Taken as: mmHg 168
